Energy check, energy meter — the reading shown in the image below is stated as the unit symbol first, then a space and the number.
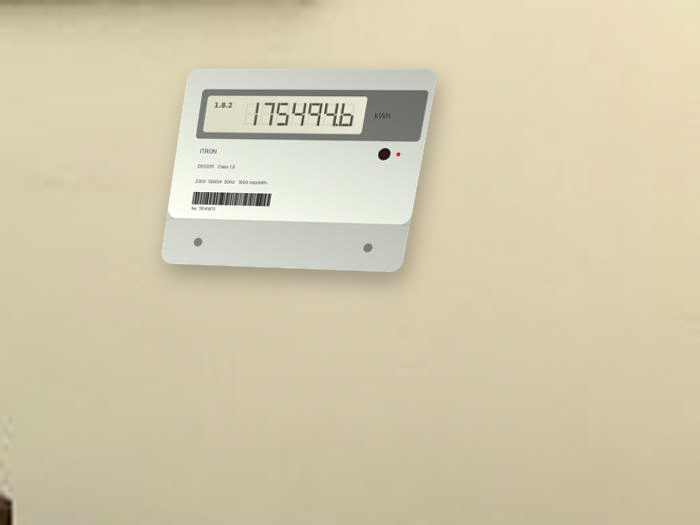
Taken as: kWh 175494.6
